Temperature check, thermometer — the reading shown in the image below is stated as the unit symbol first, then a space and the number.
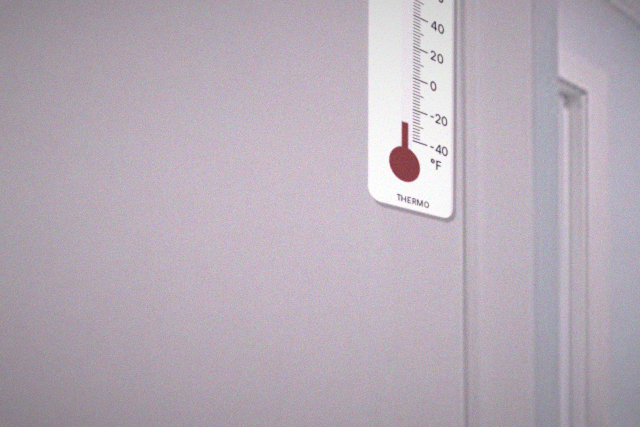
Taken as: °F -30
